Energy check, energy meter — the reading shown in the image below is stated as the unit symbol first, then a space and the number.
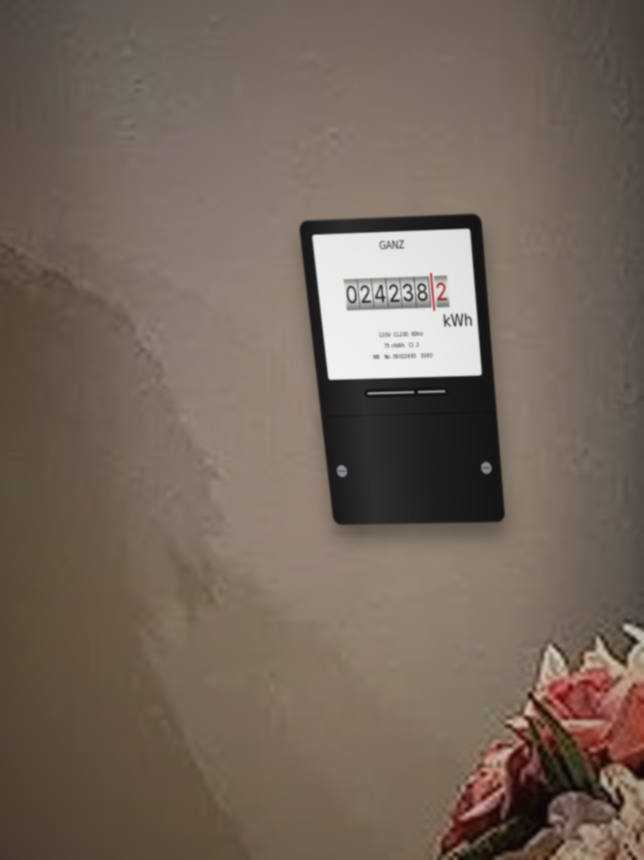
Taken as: kWh 24238.2
